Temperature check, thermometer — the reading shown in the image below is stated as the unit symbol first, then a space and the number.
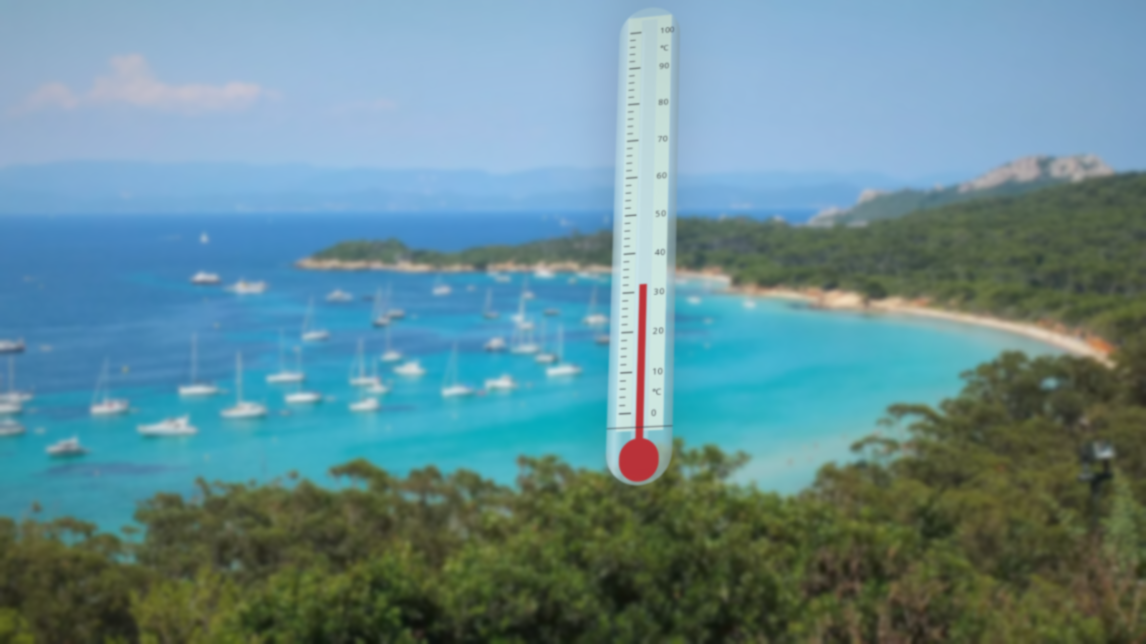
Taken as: °C 32
